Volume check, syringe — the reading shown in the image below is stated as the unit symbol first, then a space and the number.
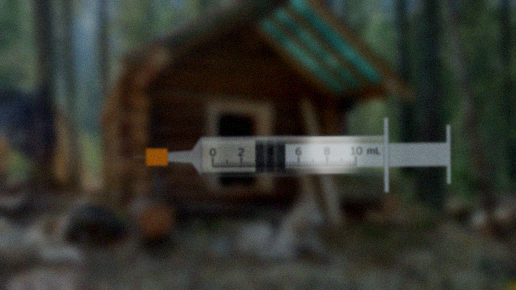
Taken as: mL 3
